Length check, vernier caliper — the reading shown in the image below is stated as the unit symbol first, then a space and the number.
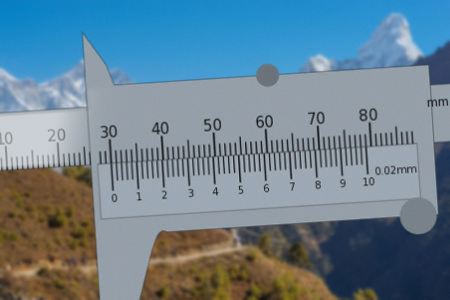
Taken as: mm 30.0
